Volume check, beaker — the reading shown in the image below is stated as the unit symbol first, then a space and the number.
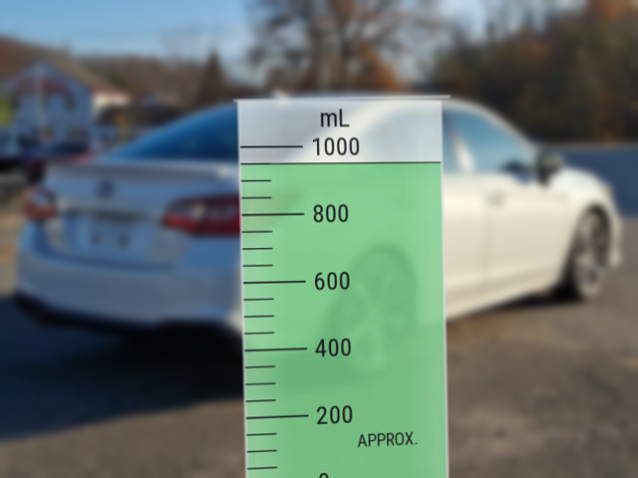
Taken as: mL 950
